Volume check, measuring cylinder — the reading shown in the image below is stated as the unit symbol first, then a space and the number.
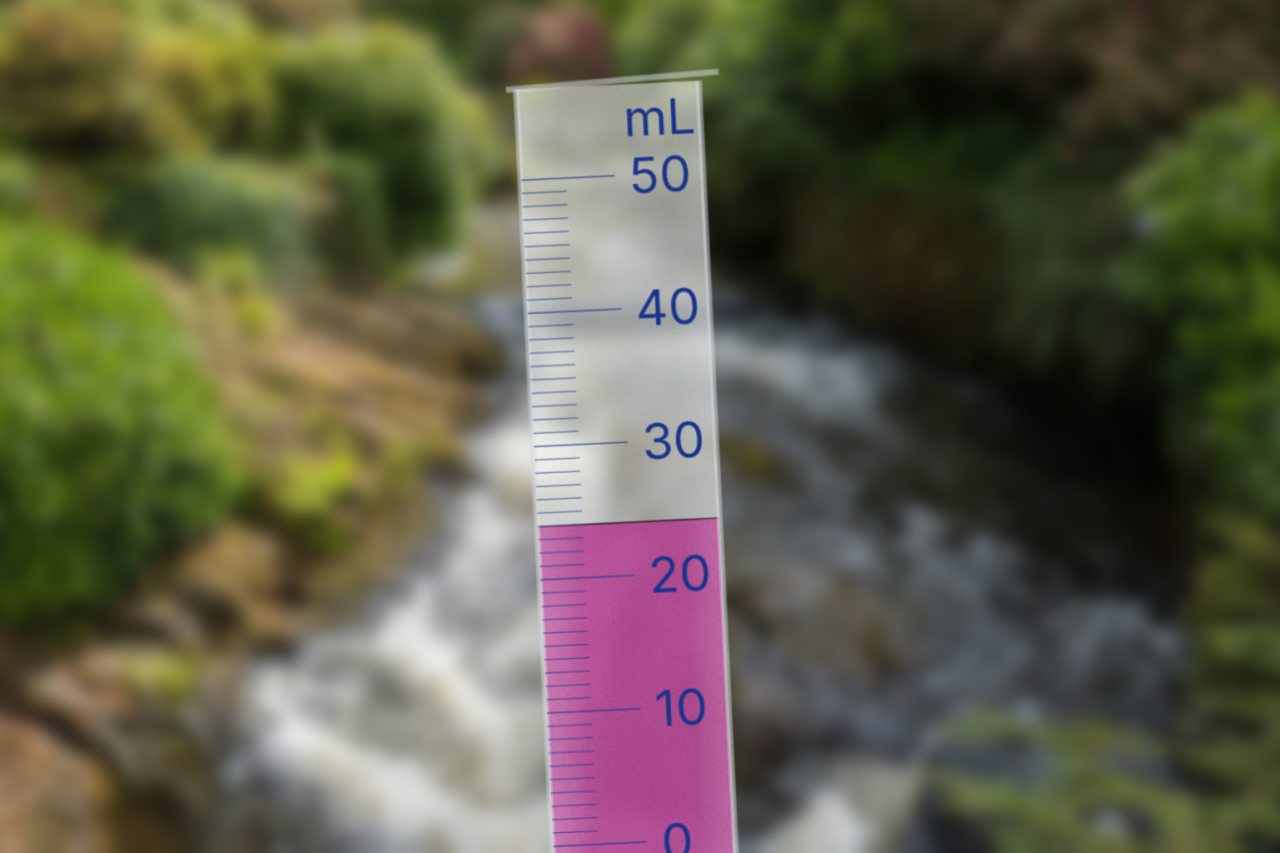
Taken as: mL 24
